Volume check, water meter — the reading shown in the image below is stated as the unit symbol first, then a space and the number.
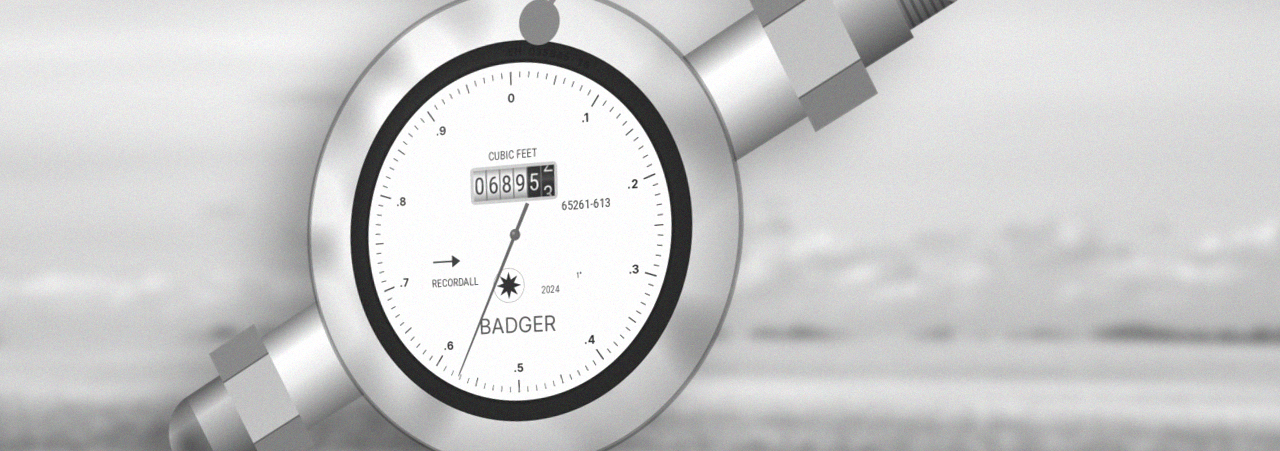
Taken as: ft³ 68952.57
